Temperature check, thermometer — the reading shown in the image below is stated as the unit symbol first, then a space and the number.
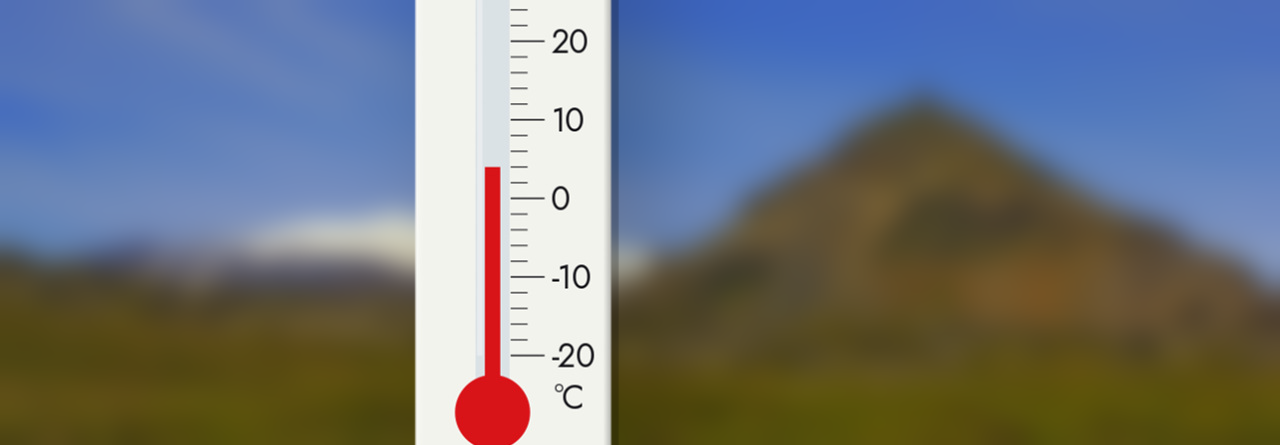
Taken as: °C 4
